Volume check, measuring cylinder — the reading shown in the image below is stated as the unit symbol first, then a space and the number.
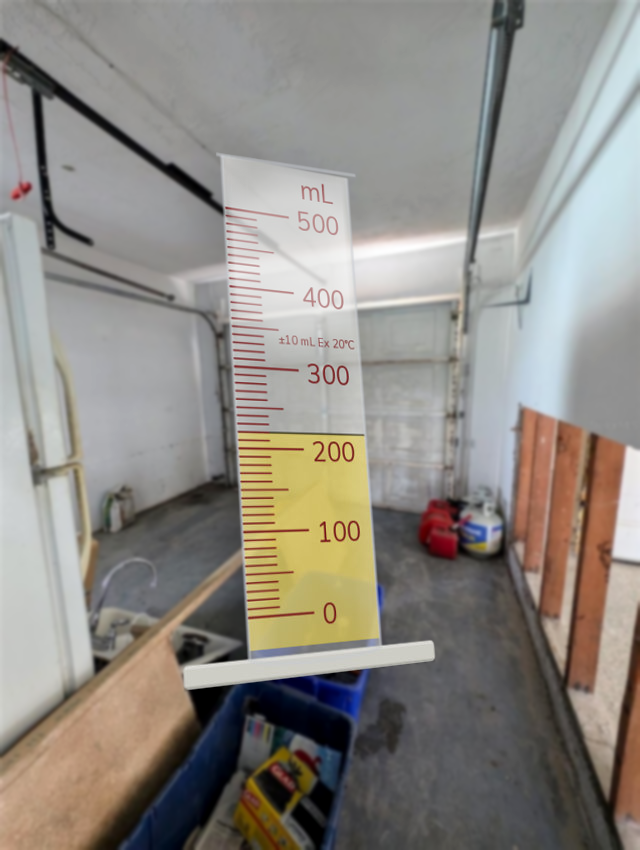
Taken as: mL 220
